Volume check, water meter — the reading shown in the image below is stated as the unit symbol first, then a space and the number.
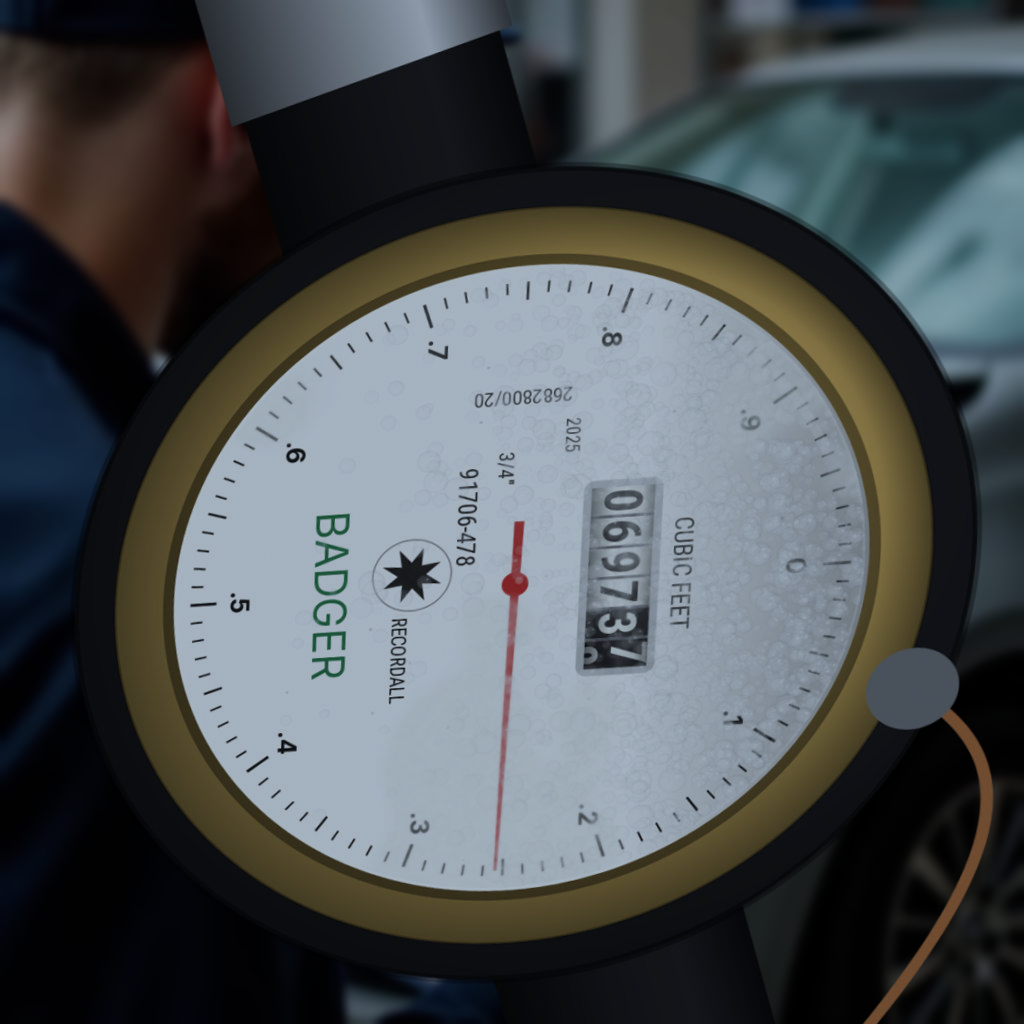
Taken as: ft³ 69737.25
